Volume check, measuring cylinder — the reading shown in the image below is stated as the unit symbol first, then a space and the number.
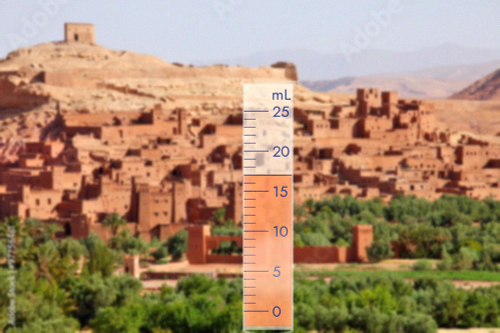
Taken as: mL 17
